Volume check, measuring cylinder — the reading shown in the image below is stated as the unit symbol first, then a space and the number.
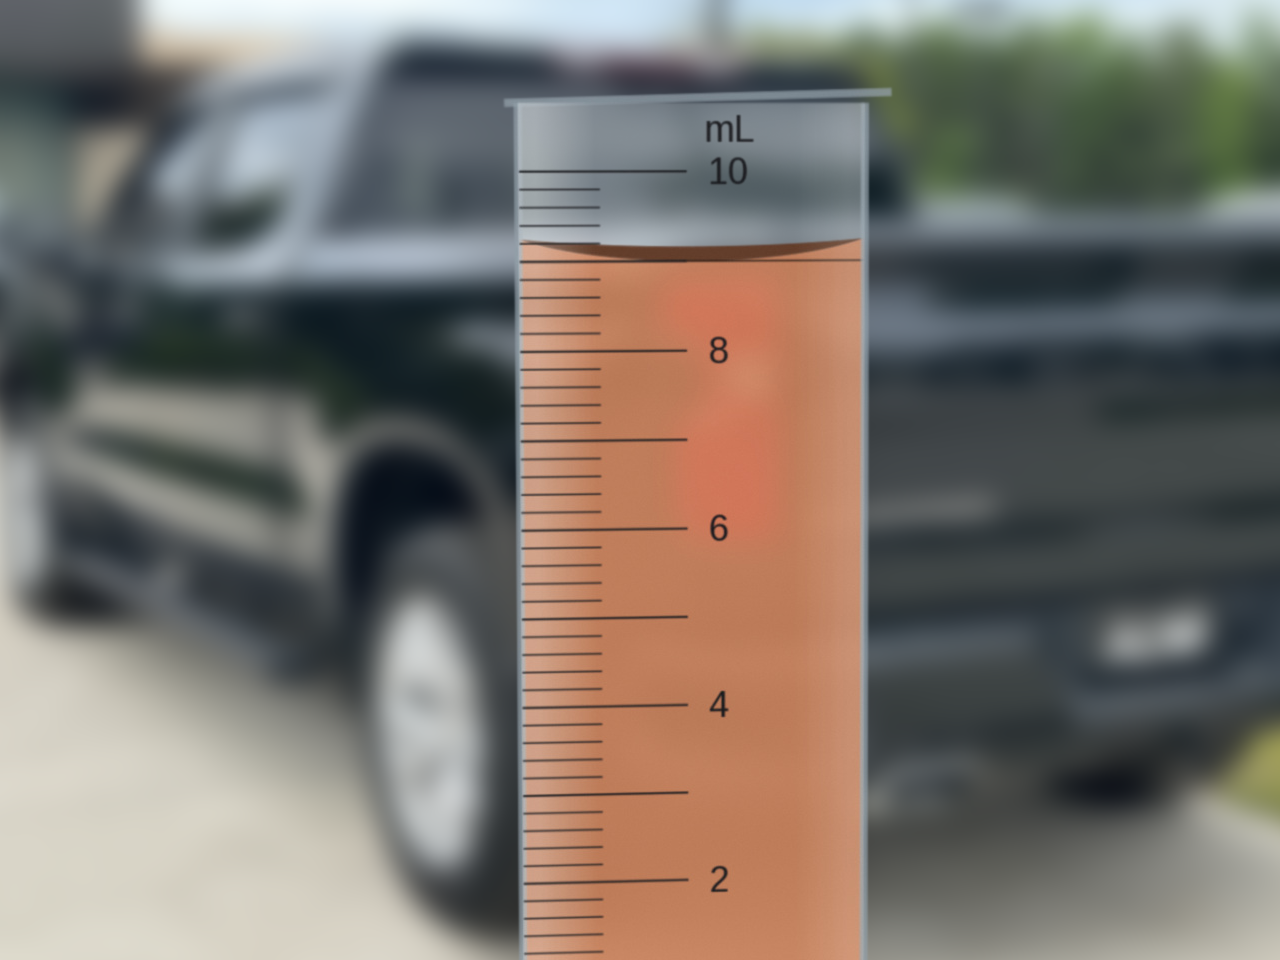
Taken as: mL 9
